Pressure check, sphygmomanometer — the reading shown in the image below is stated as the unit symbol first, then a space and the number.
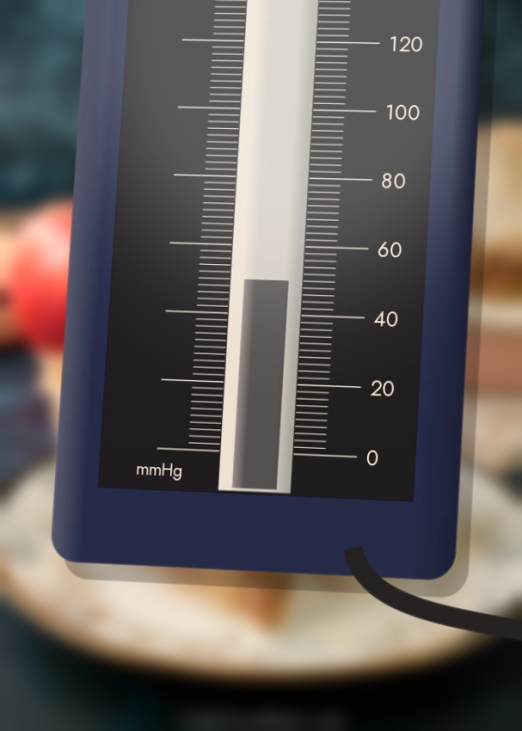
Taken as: mmHg 50
